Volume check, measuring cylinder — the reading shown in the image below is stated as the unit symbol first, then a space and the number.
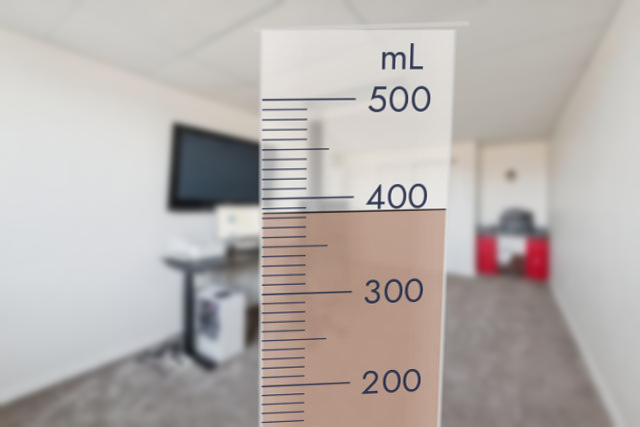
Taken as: mL 385
